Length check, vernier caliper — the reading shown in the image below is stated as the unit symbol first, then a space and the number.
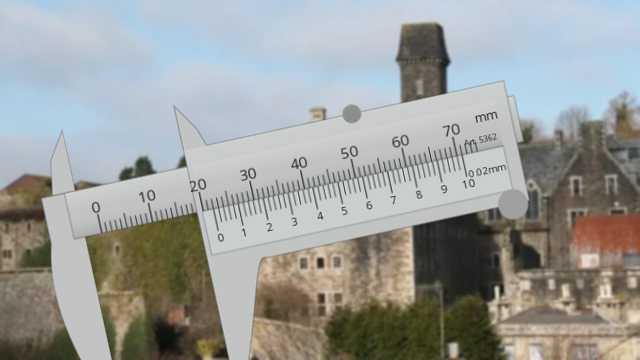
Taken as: mm 22.0
